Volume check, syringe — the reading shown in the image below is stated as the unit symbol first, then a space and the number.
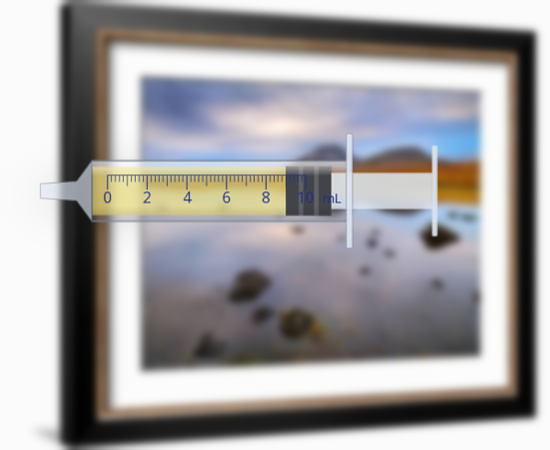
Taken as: mL 9
